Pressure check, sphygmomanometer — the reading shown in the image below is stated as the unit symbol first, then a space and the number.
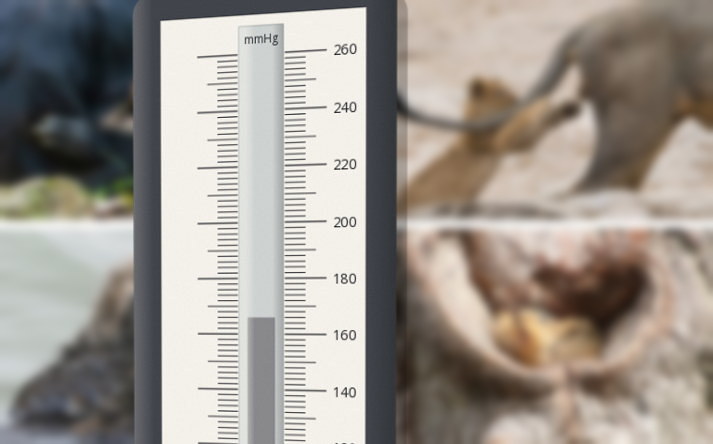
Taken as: mmHg 166
